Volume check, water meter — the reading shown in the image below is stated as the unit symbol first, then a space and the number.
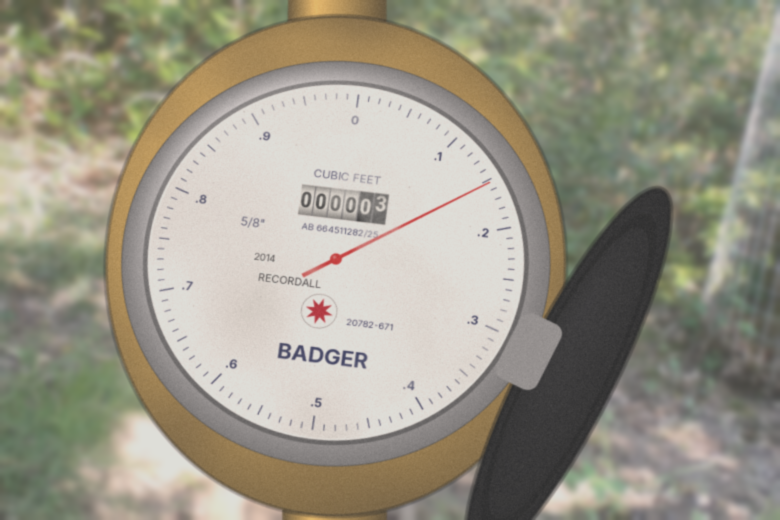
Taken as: ft³ 3.15
